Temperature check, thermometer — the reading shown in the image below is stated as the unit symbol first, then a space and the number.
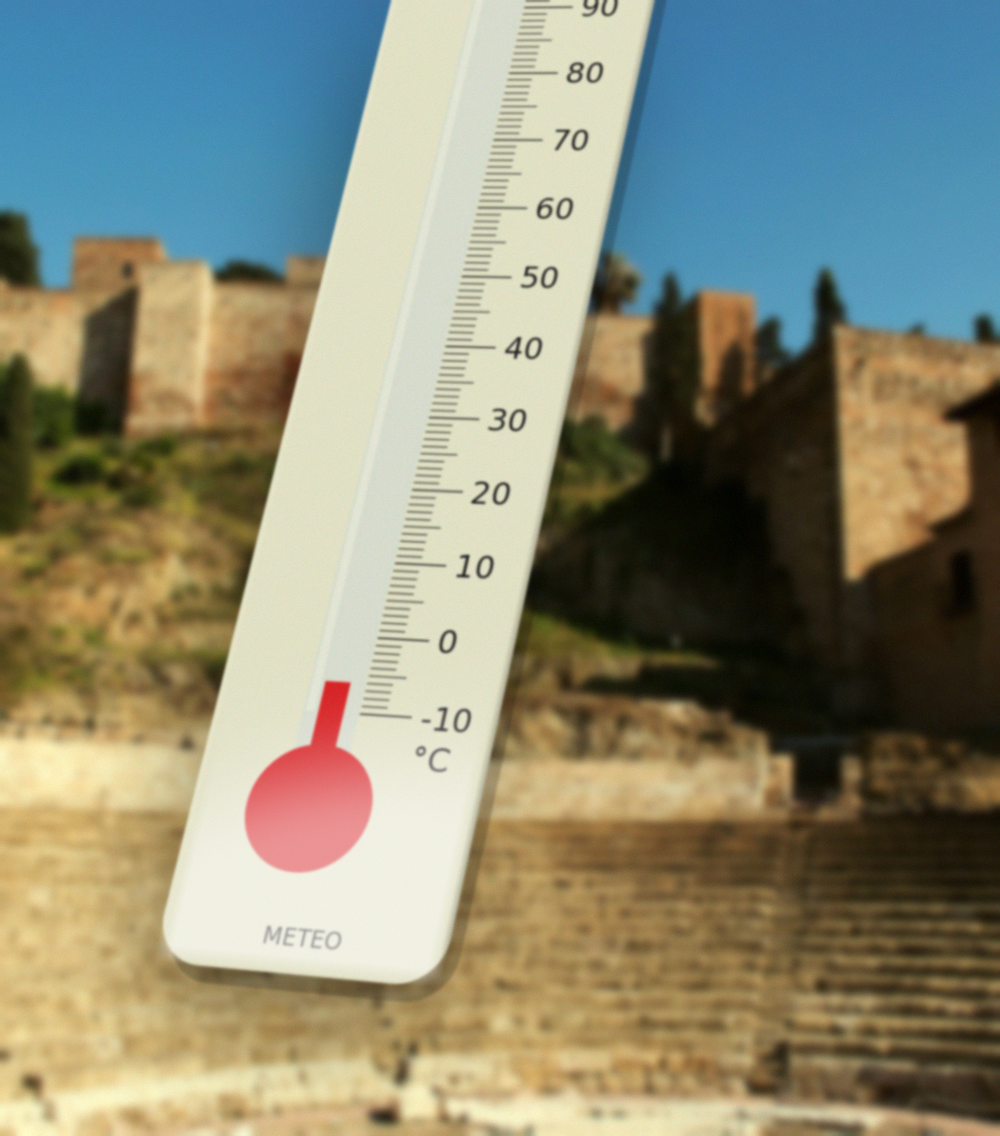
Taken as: °C -6
